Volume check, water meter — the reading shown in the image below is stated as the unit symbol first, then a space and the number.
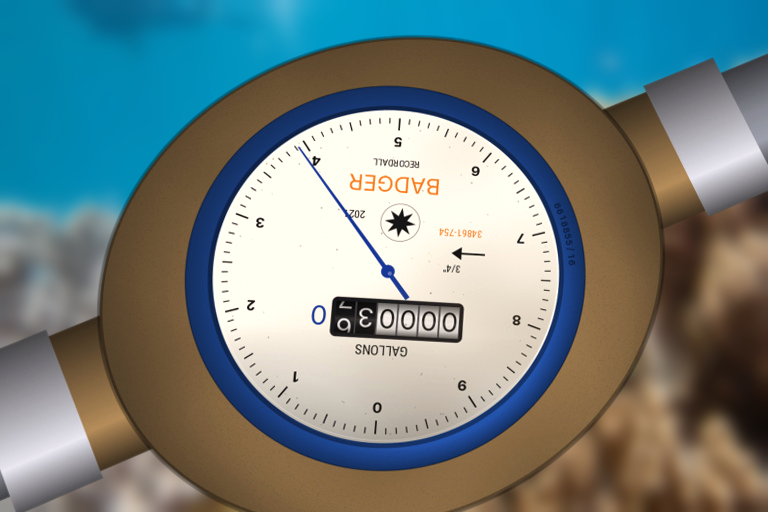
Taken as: gal 363.9
